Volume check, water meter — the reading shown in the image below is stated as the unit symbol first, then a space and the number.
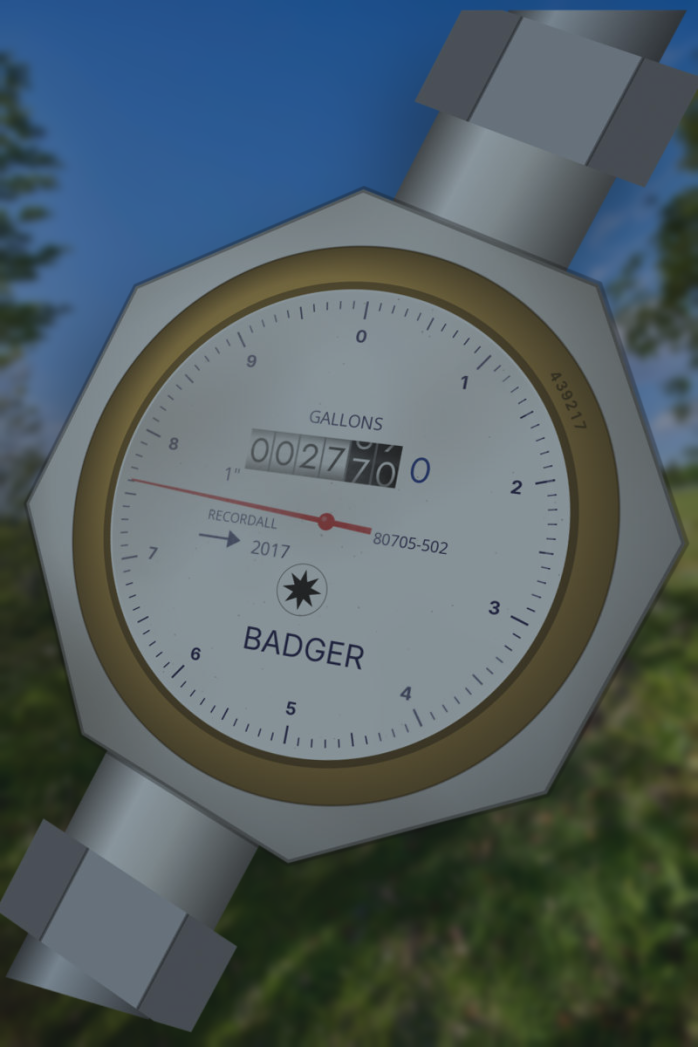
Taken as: gal 27697.6
